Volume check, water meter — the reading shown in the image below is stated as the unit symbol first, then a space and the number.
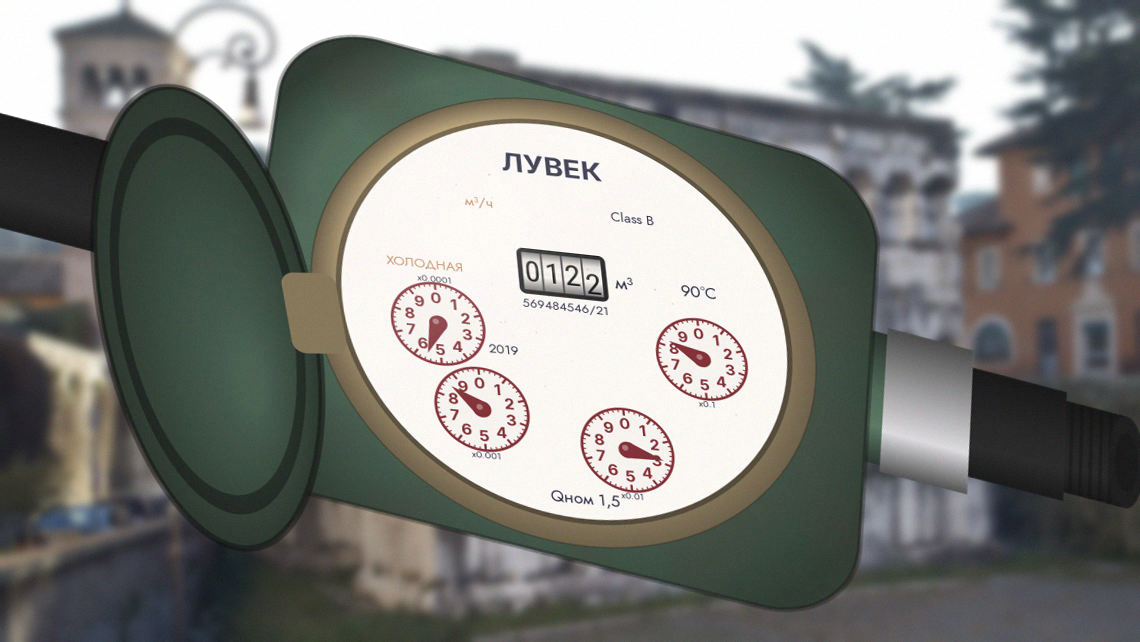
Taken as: m³ 121.8285
